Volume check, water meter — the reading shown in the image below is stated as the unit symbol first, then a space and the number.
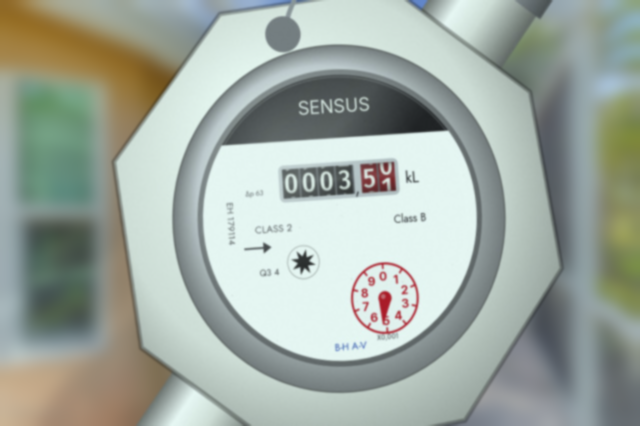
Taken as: kL 3.505
